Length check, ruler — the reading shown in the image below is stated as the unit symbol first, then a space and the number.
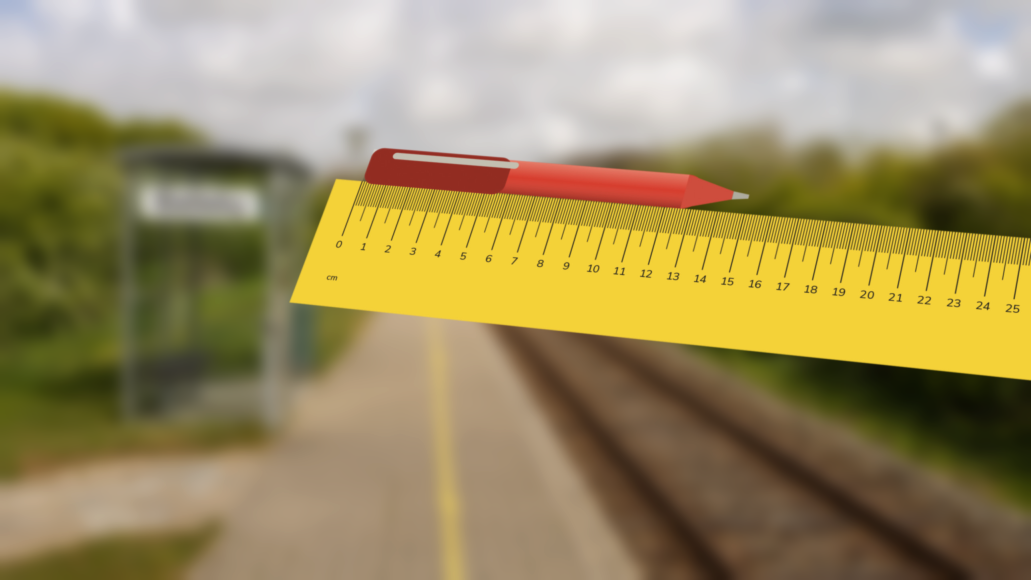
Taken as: cm 15
